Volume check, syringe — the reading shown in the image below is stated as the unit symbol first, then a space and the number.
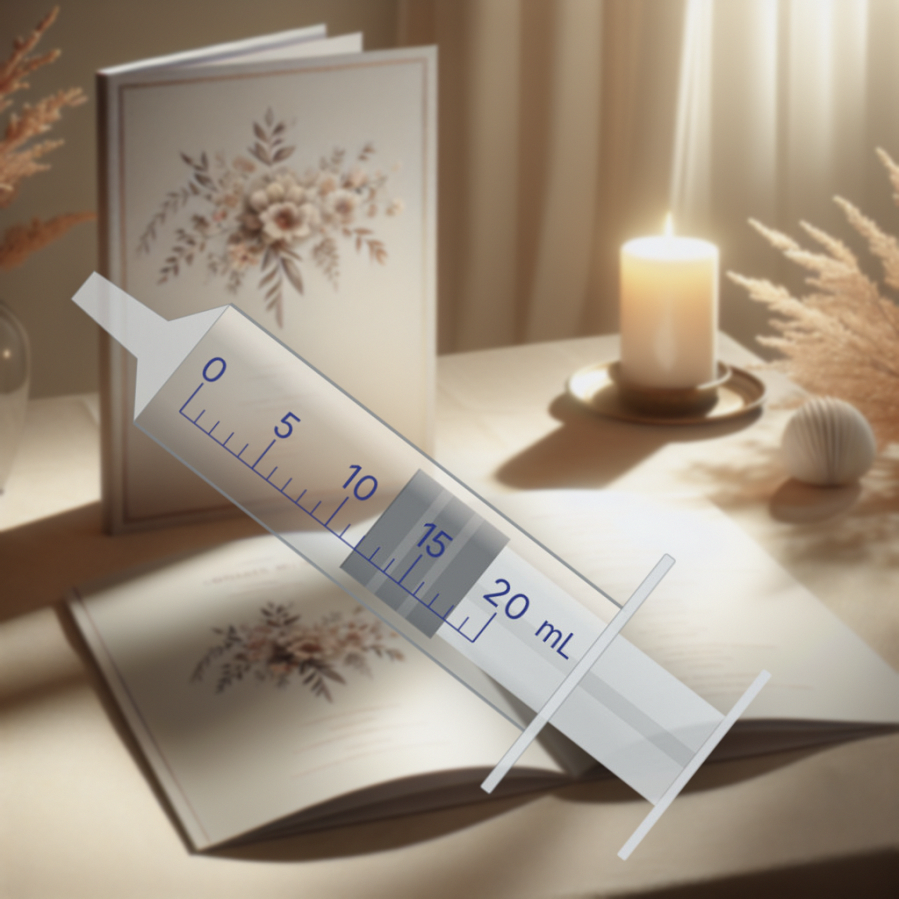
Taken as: mL 12
